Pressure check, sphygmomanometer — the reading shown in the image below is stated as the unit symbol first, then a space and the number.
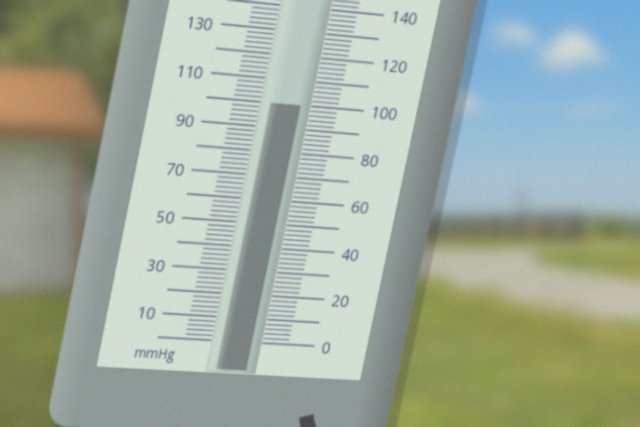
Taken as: mmHg 100
